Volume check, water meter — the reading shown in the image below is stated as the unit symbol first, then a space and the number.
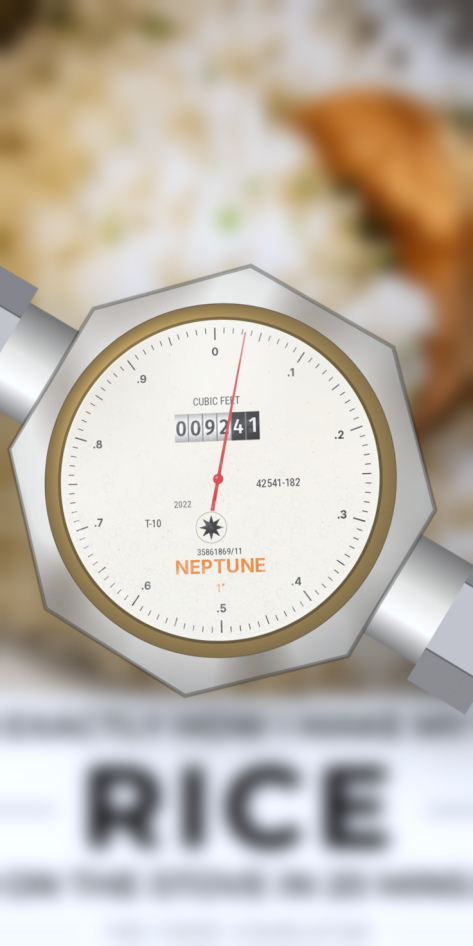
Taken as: ft³ 9241.03
